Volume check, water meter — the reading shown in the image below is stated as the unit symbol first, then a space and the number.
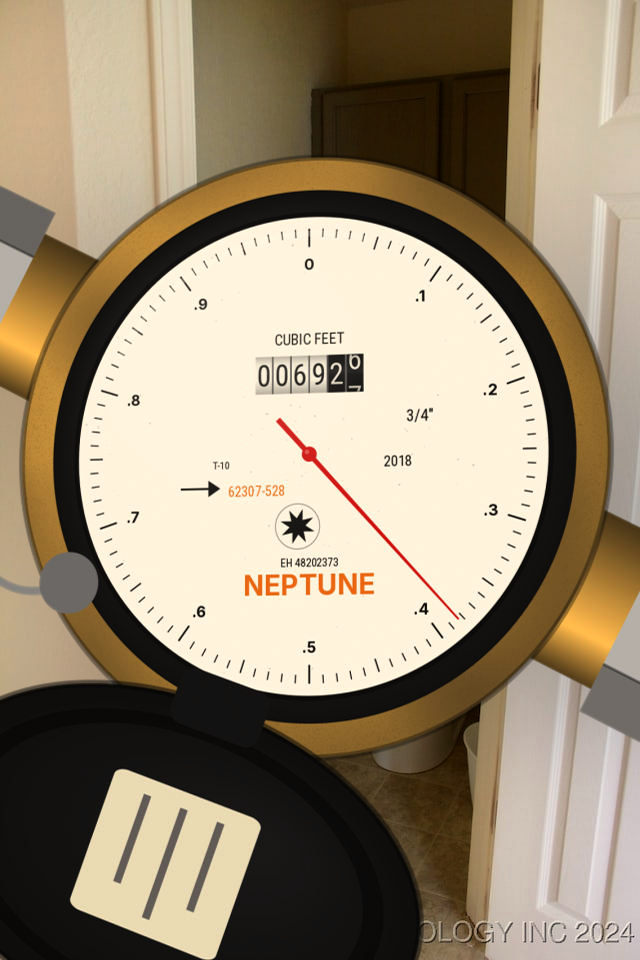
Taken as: ft³ 6926.38
